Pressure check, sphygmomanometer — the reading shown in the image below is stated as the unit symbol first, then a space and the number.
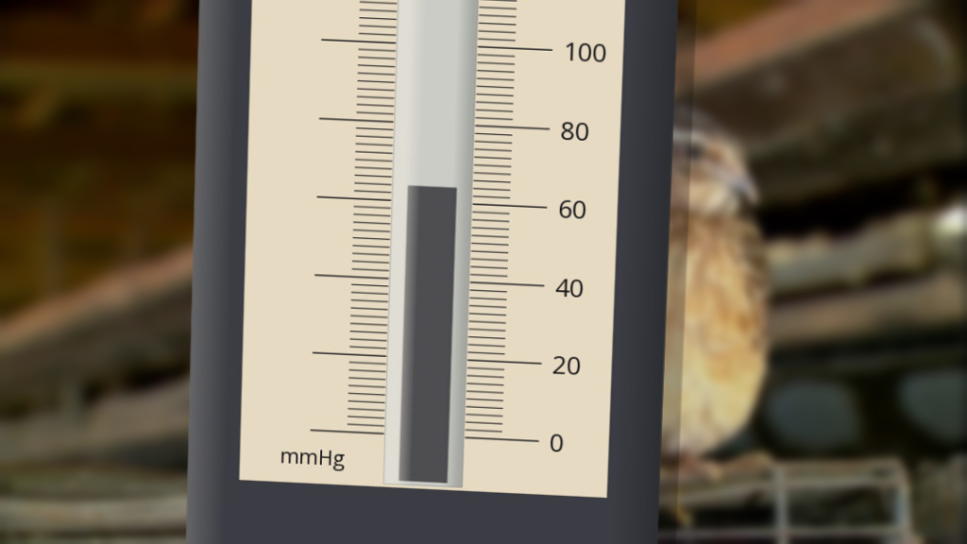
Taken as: mmHg 64
